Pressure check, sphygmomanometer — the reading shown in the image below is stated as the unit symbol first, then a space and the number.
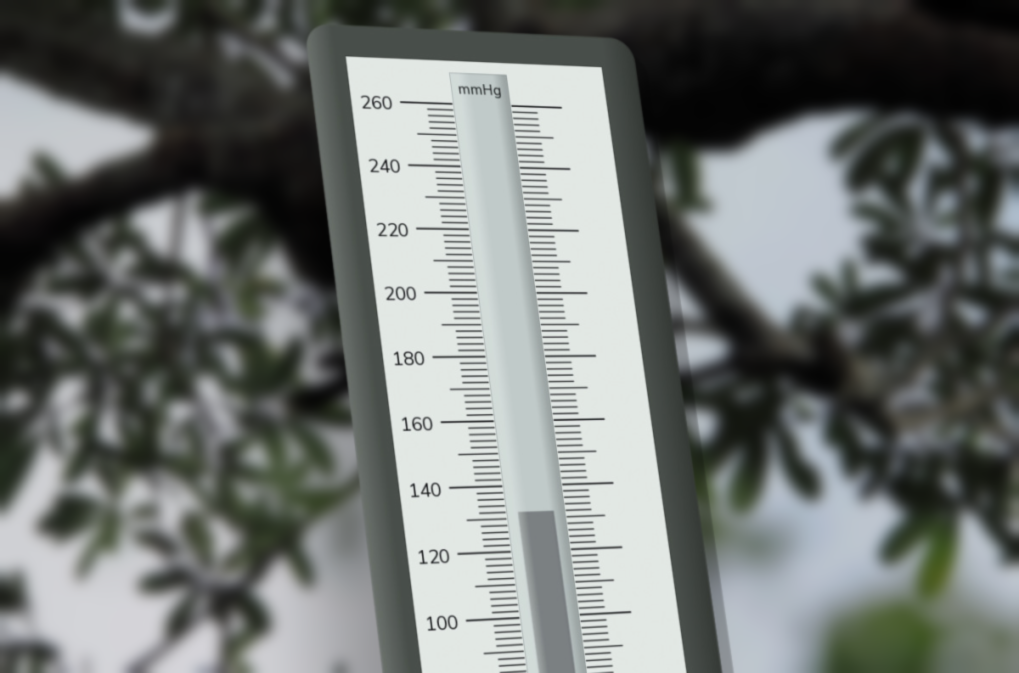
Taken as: mmHg 132
